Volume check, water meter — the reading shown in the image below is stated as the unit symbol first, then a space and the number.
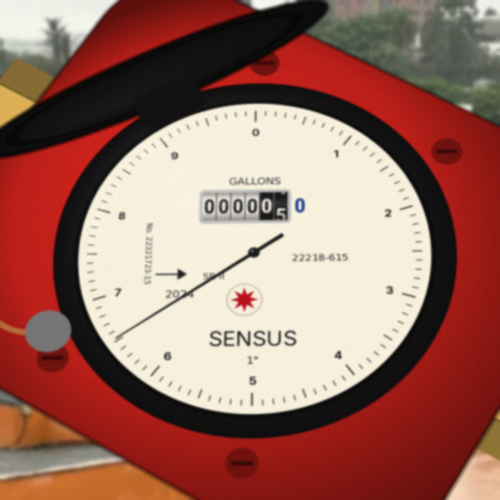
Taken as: gal 46.5
